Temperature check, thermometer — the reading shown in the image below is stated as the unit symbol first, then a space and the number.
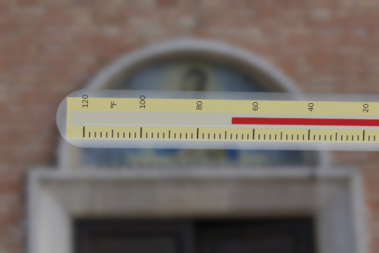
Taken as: °F 68
